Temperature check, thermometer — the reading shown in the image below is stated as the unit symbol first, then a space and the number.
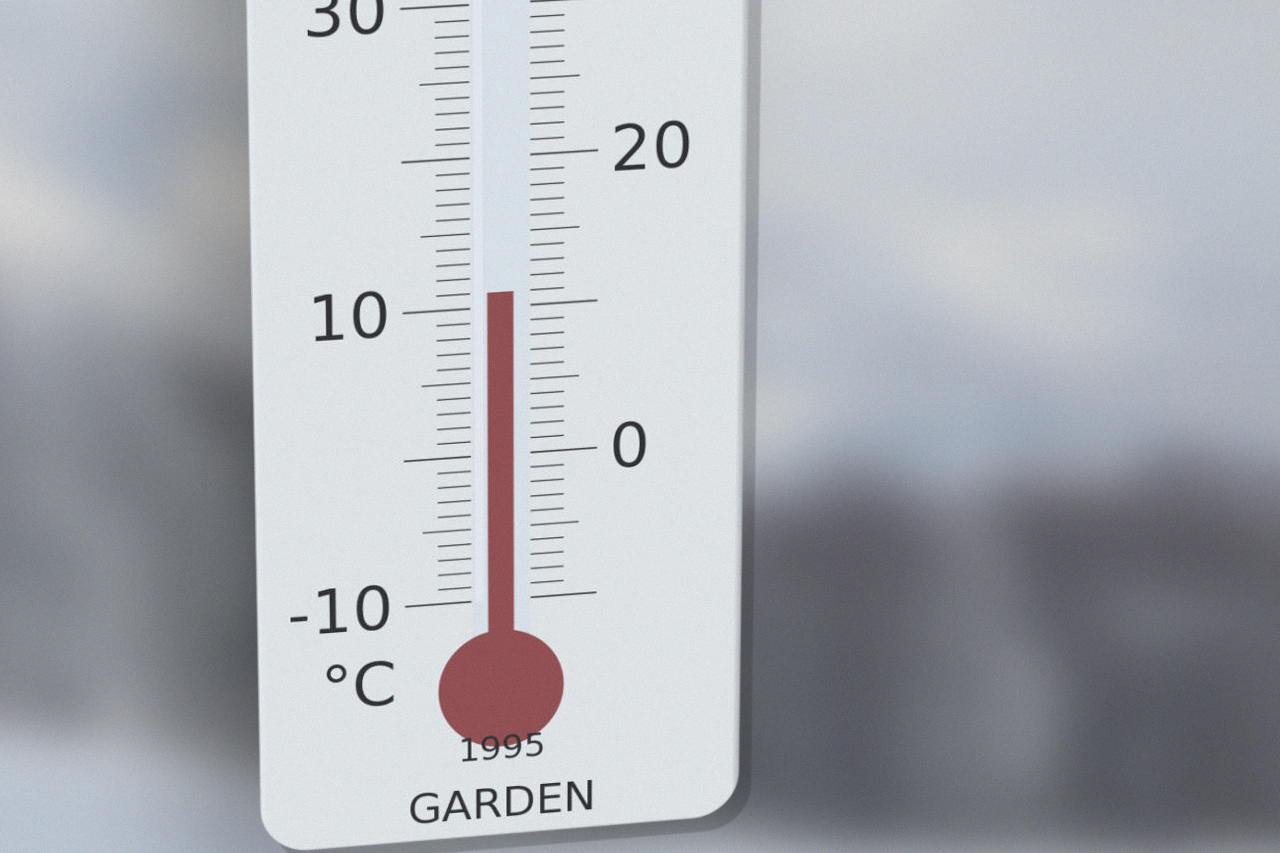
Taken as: °C 11
